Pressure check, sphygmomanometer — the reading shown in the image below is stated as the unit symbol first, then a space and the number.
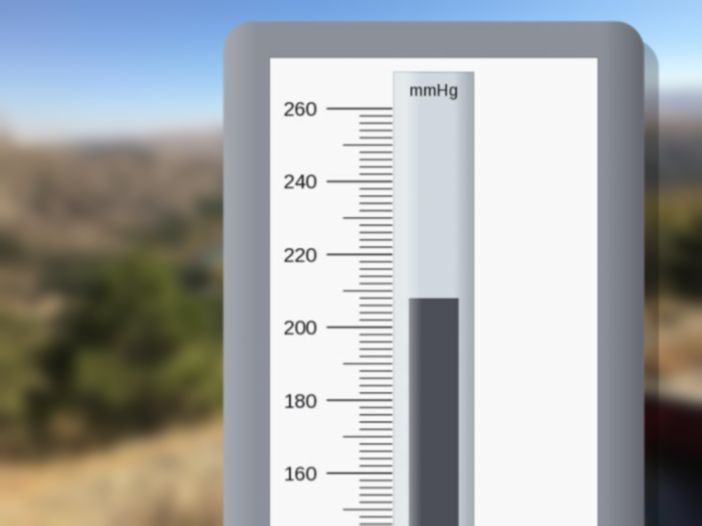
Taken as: mmHg 208
